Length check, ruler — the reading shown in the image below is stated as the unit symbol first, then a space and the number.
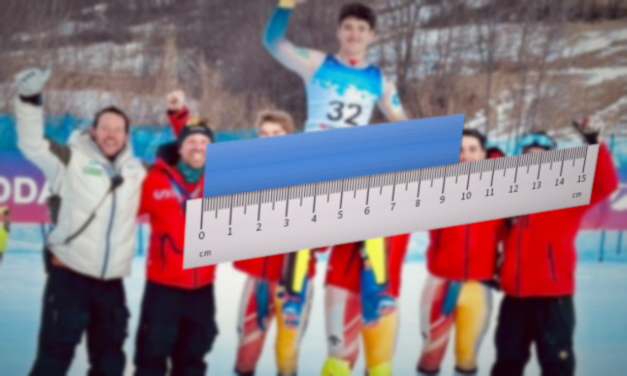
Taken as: cm 9.5
